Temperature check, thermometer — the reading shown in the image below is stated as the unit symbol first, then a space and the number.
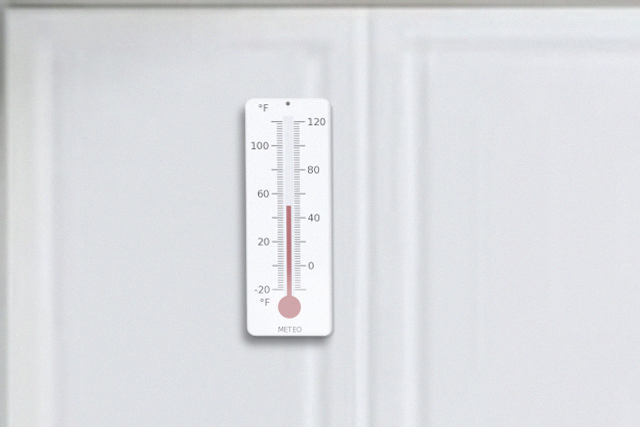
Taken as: °F 50
